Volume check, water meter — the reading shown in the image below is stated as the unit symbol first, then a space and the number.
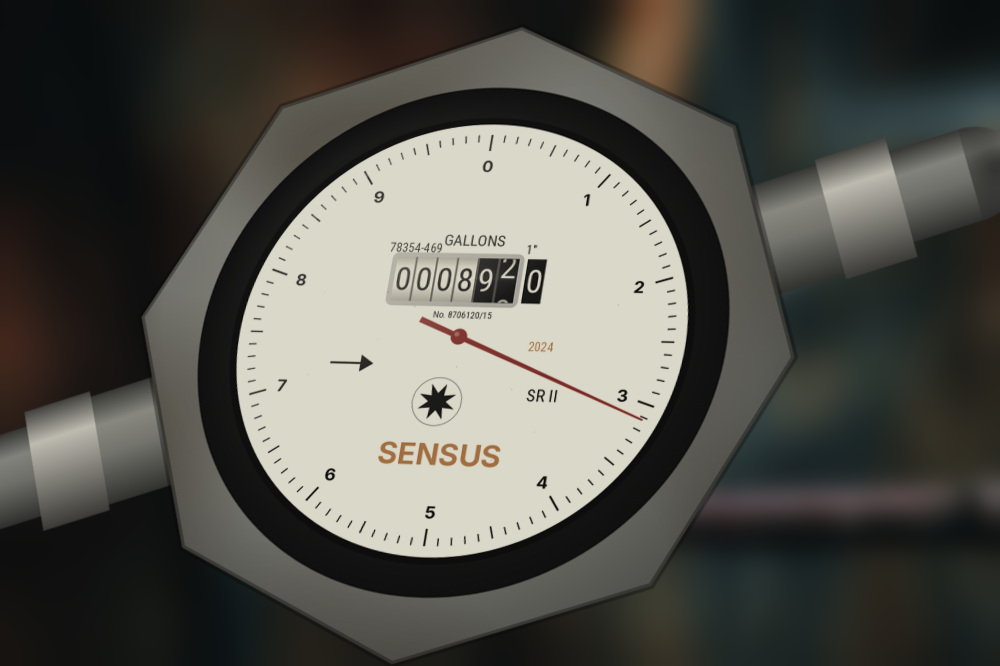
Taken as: gal 8923.1
